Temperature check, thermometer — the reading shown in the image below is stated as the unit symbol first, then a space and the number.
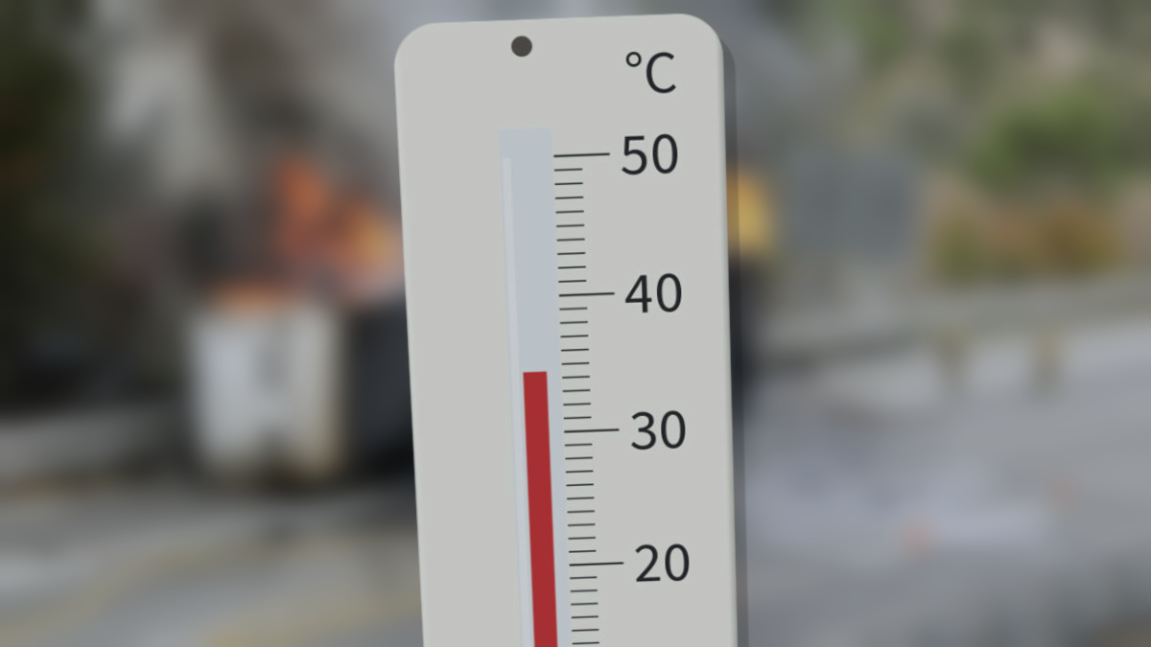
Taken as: °C 34.5
